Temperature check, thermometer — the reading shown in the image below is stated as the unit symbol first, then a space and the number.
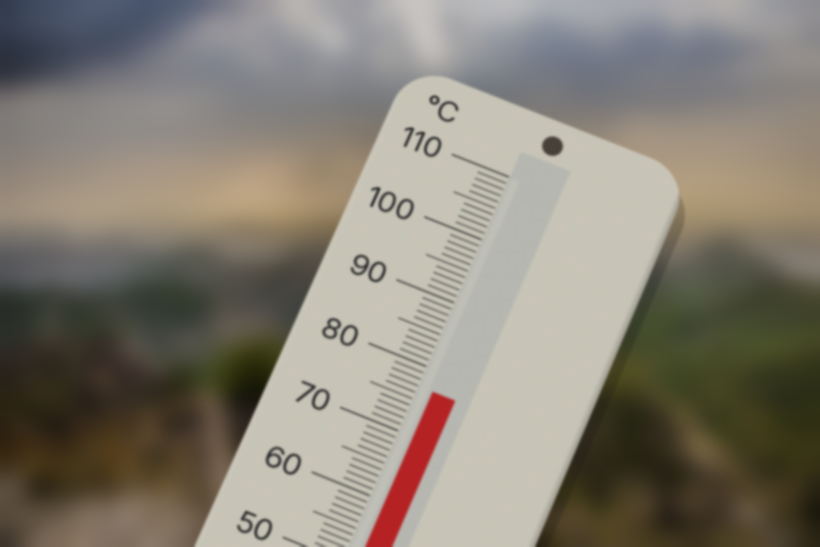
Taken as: °C 77
